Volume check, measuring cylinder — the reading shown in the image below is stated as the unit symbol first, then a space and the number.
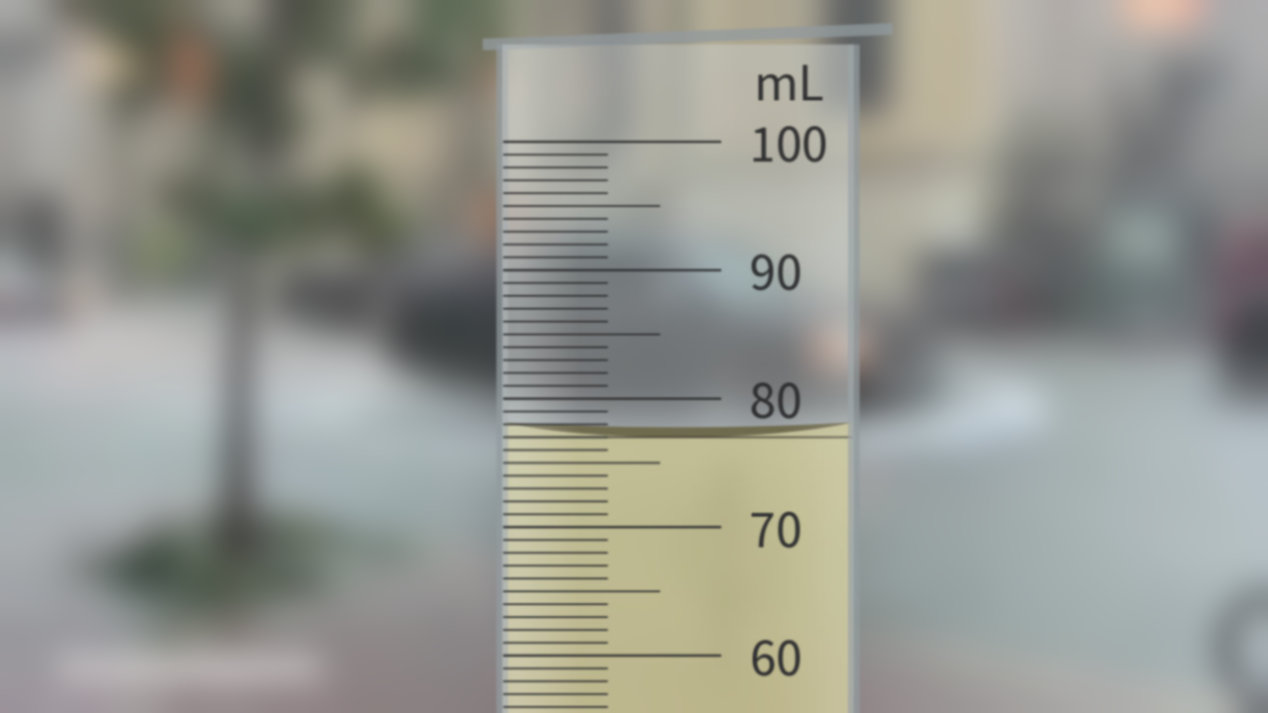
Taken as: mL 77
